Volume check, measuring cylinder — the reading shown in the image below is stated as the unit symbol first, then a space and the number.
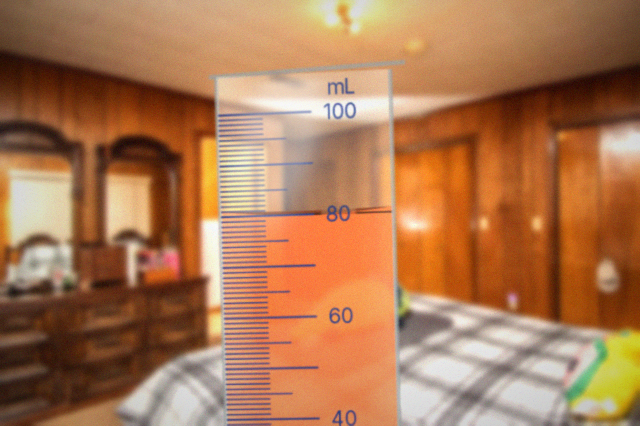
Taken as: mL 80
